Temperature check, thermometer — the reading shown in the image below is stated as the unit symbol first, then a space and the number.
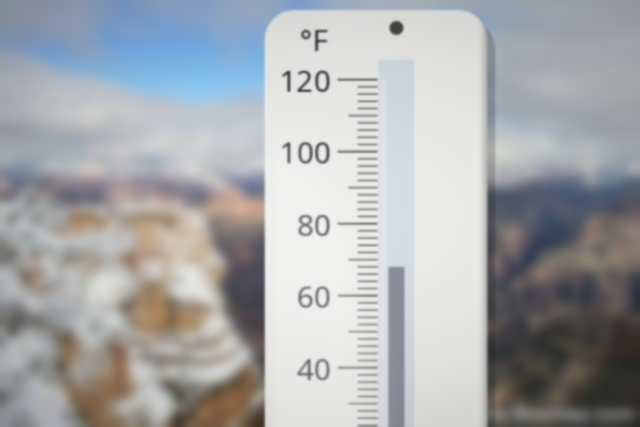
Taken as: °F 68
